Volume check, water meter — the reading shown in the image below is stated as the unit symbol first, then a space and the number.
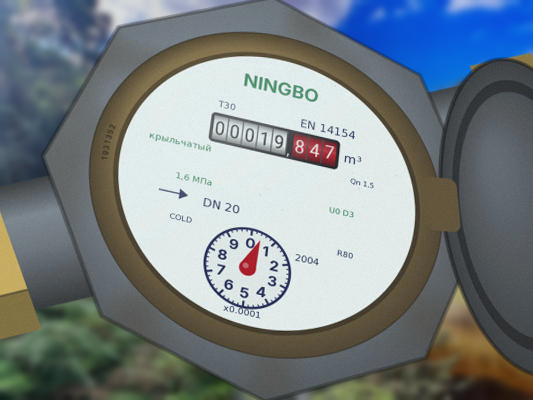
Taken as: m³ 19.8470
